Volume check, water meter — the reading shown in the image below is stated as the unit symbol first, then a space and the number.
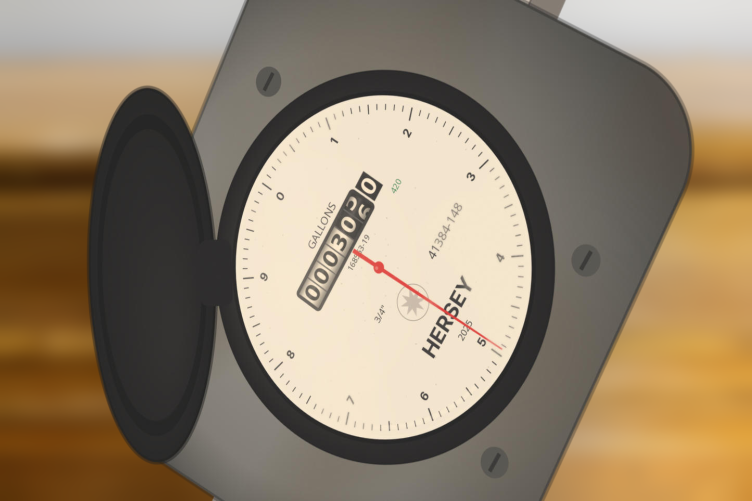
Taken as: gal 3054.9
